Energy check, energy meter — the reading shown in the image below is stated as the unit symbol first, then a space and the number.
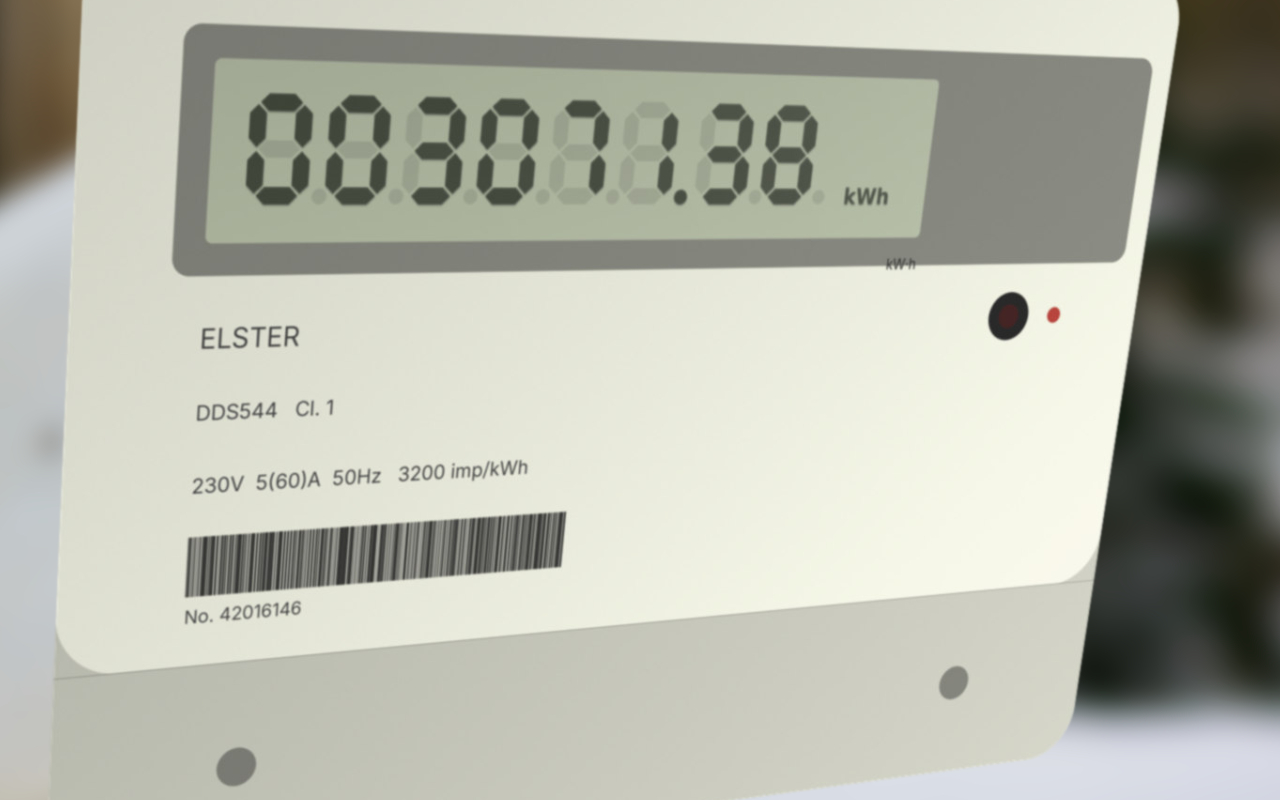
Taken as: kWh 3071.38
